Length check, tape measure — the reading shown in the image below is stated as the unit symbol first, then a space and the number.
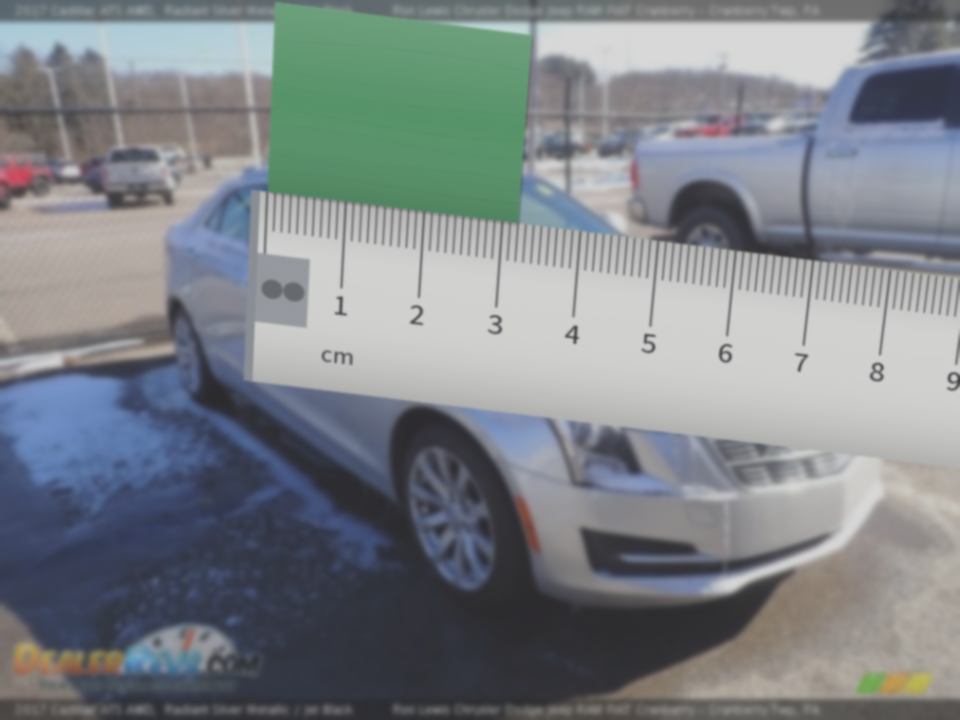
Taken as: cm 3.2
